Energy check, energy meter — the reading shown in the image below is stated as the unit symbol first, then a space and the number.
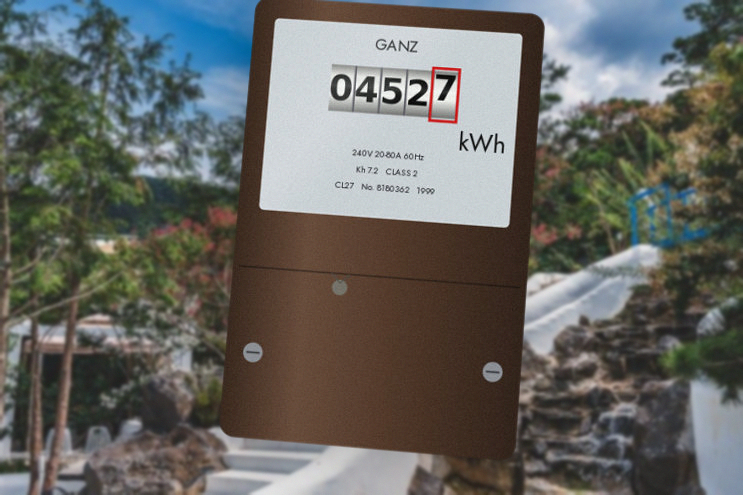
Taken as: kWh 452.7
